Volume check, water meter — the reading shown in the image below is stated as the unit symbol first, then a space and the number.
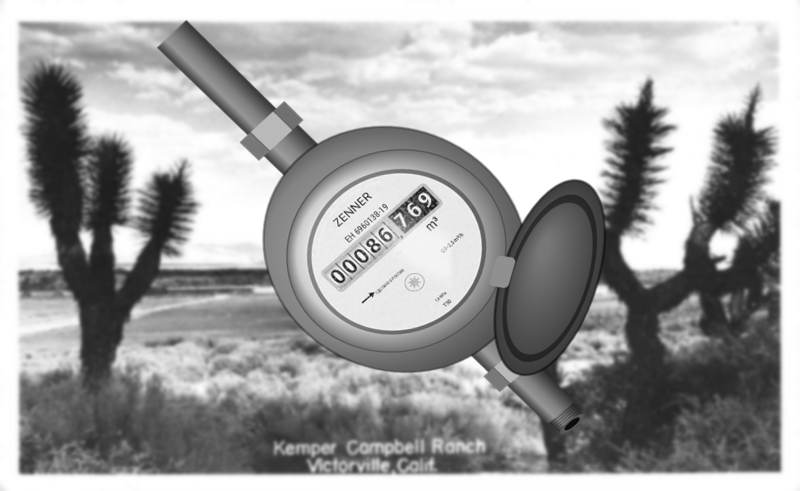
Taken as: m³ 86.769
